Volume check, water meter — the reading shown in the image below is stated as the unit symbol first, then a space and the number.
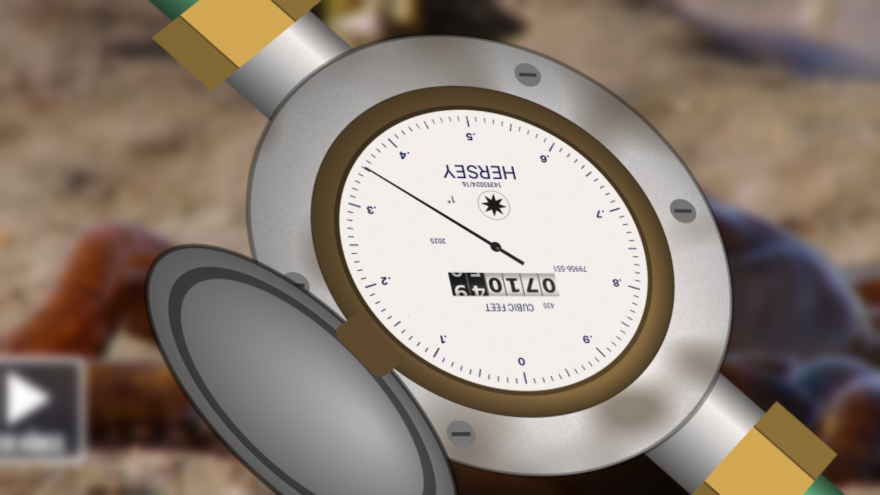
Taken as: ft³ 71049.35
